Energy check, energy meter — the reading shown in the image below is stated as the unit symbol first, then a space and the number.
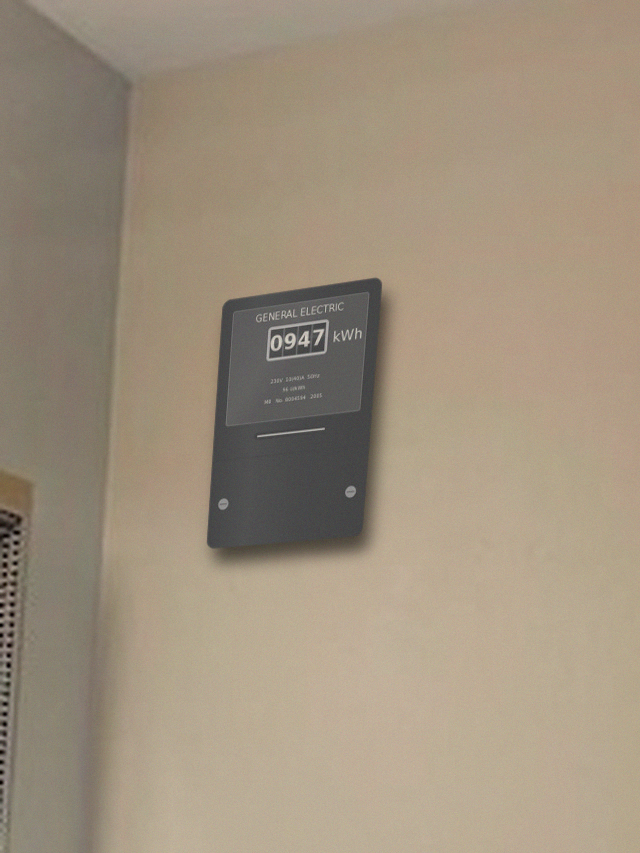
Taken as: kWh 947
